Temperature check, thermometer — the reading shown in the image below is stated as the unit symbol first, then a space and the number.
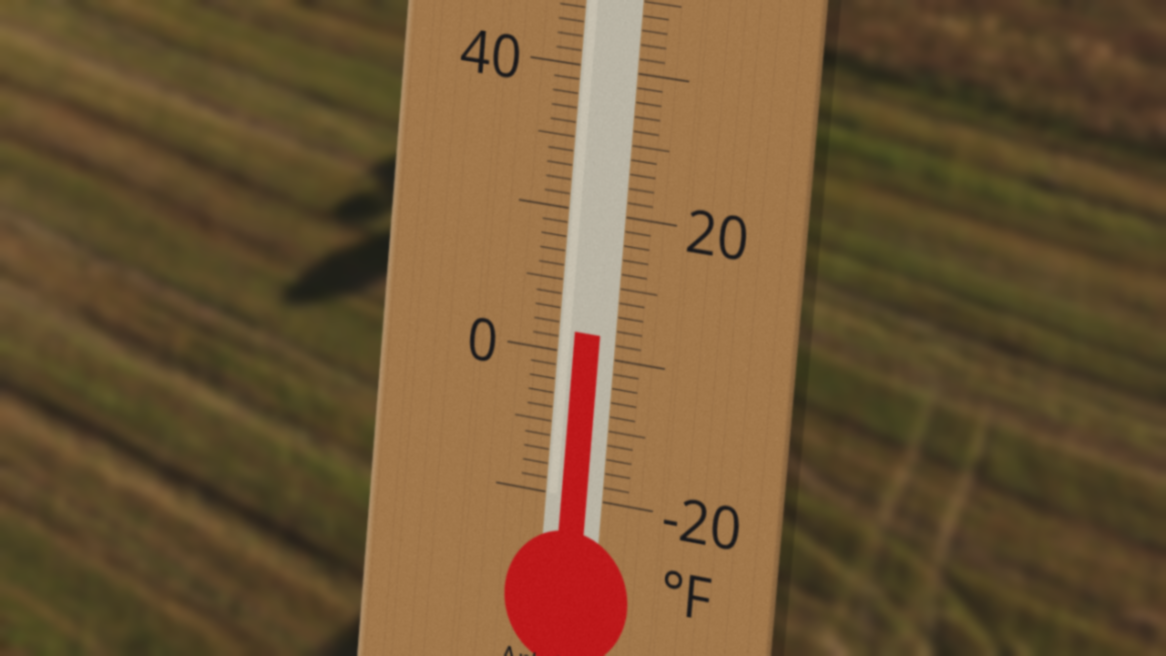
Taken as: °F 3
